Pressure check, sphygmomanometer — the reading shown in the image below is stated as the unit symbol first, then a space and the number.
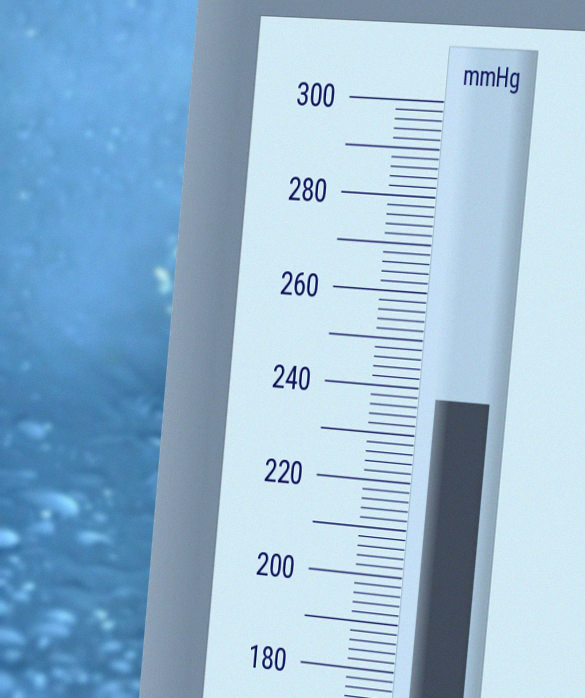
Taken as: mmHg 238
